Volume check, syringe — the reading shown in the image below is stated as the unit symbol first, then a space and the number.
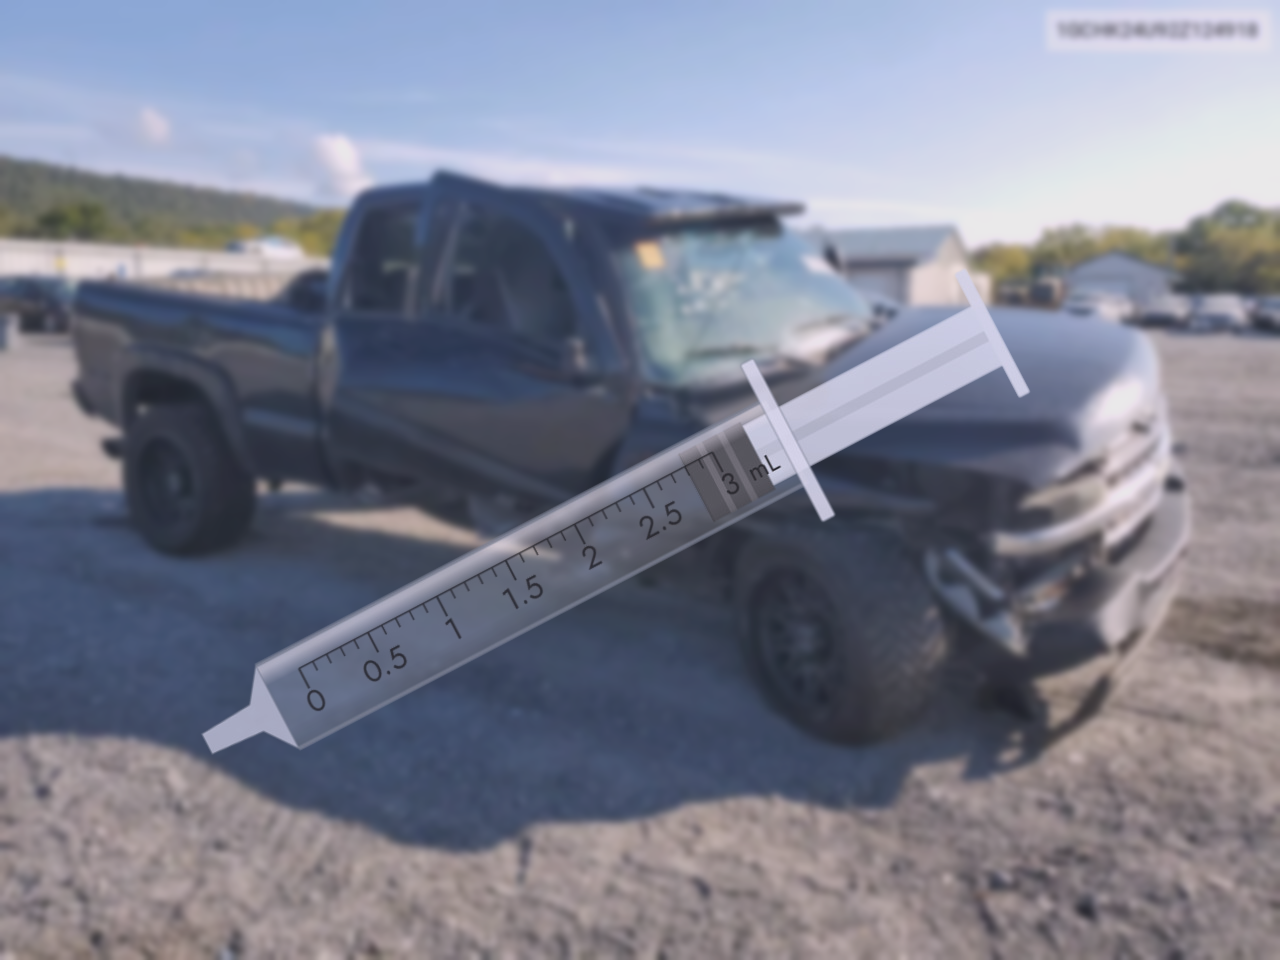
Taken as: mL 2.8
